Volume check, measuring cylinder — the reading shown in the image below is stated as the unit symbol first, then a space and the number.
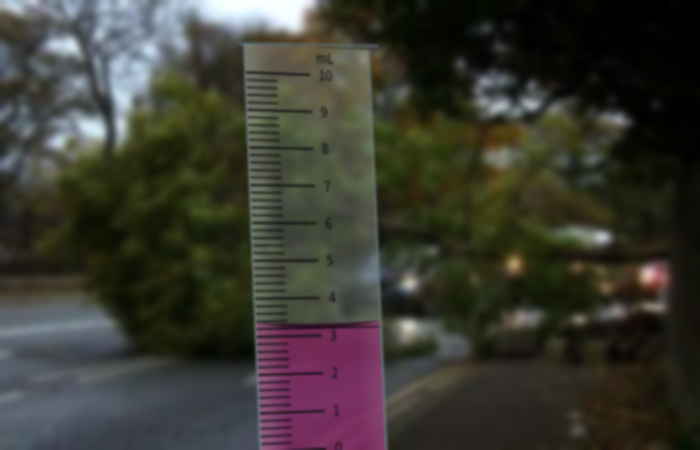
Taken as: mL 3.2
